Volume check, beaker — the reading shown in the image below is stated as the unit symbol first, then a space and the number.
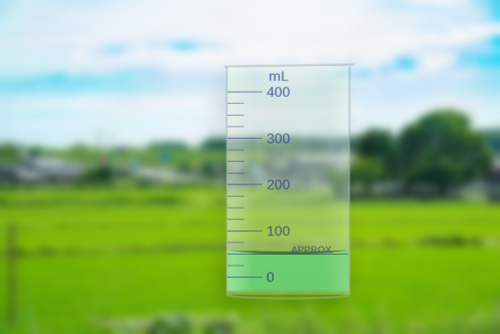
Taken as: mL 50
